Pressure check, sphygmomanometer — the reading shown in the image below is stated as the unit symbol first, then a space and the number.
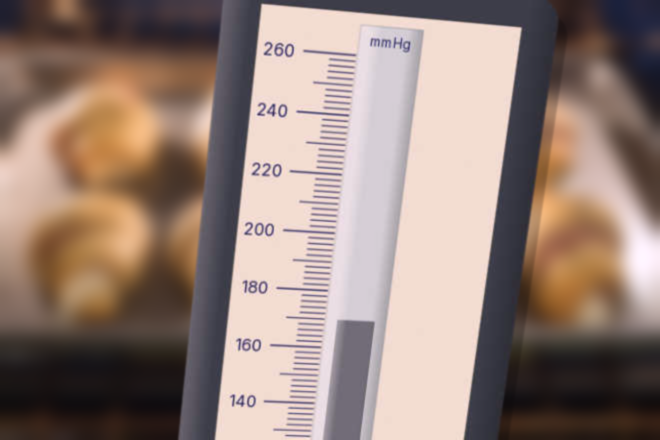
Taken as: mmHg 170
